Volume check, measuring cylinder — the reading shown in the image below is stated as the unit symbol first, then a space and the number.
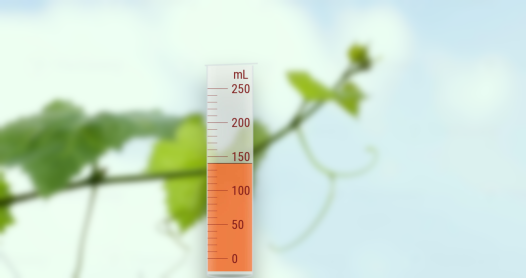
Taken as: mL 140
